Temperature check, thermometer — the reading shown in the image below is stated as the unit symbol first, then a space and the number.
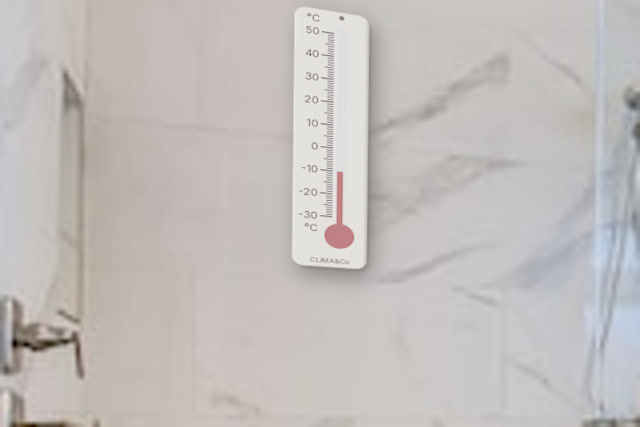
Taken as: °C -10
